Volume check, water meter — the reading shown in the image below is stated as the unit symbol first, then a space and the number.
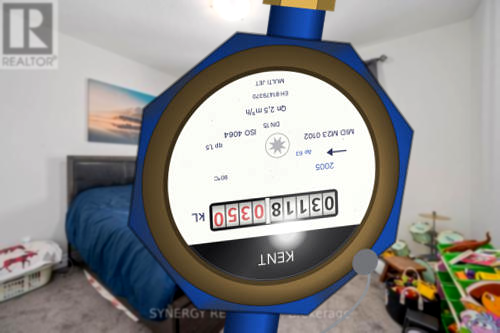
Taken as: kL 3118.0350
